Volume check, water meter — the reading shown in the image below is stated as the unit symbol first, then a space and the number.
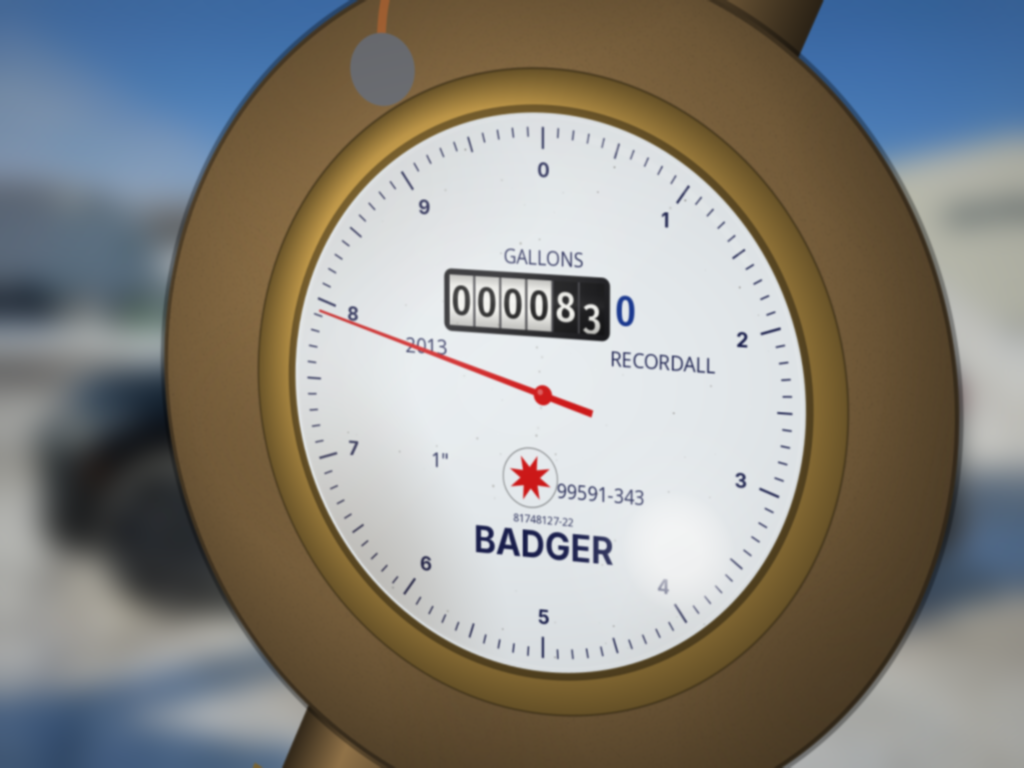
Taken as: gal 827.9
